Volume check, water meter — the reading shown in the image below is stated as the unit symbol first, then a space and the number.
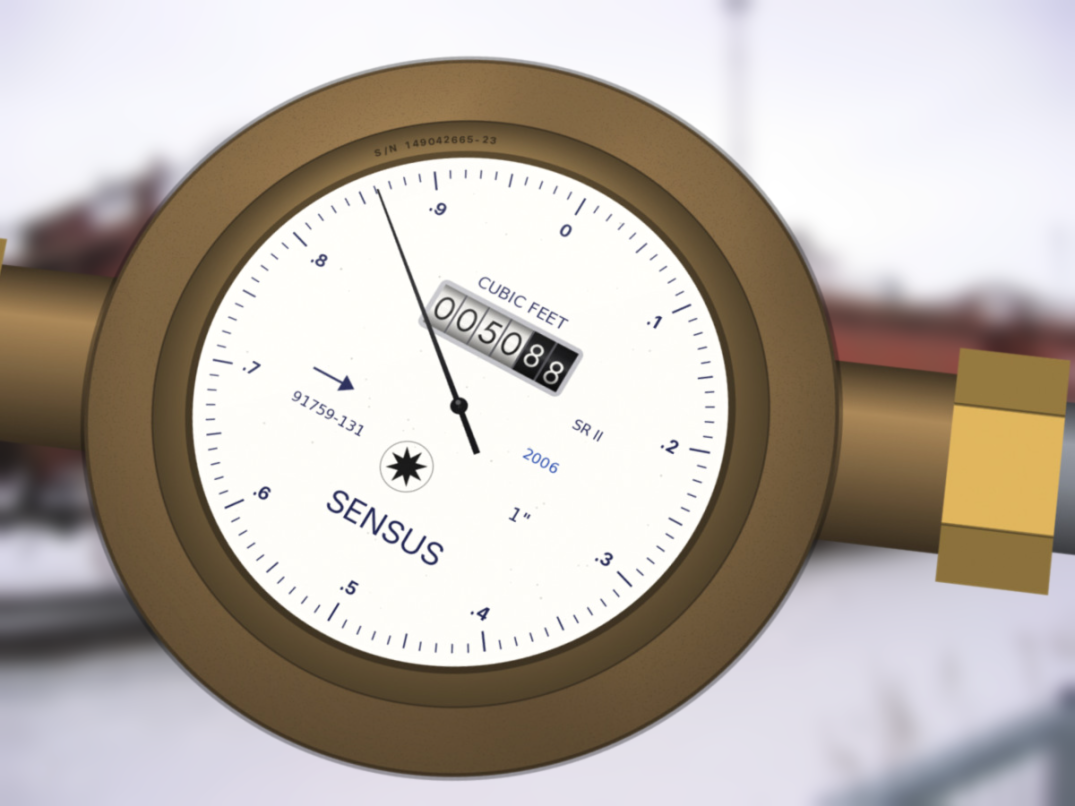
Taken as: ft³ 5087.86
